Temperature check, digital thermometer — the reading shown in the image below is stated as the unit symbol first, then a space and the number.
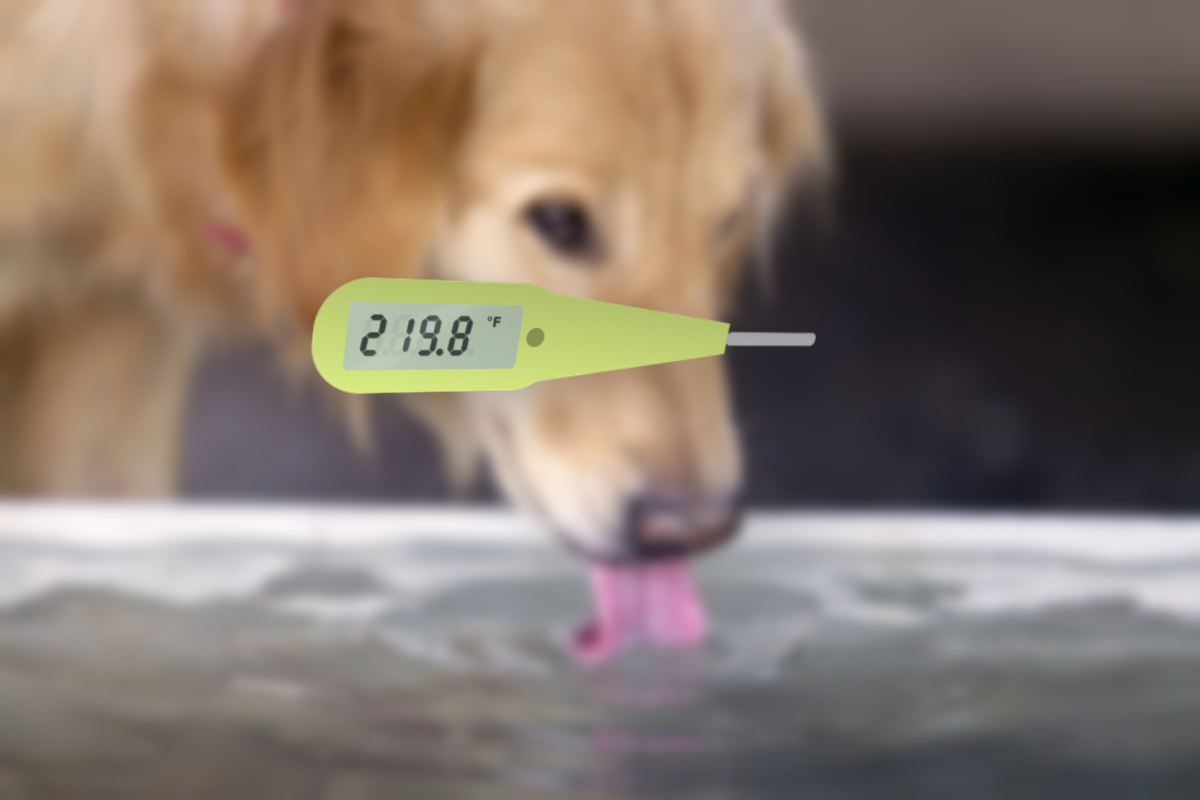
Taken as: °F 219.8
